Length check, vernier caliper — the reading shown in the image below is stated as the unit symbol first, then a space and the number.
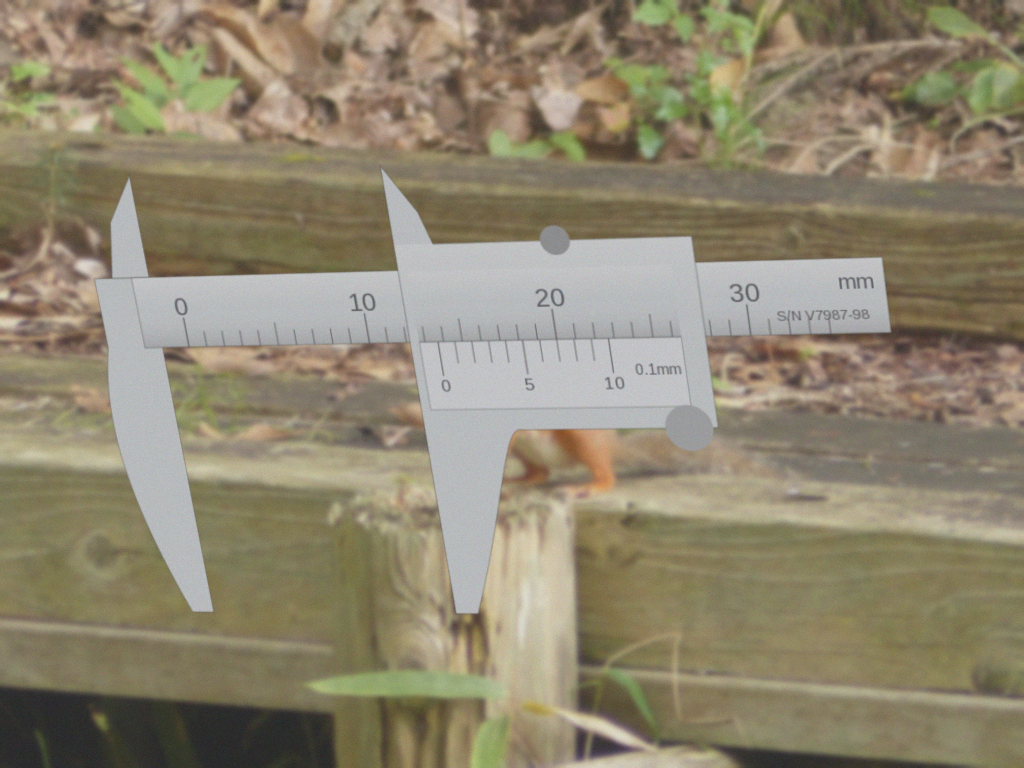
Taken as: mm 13.7
